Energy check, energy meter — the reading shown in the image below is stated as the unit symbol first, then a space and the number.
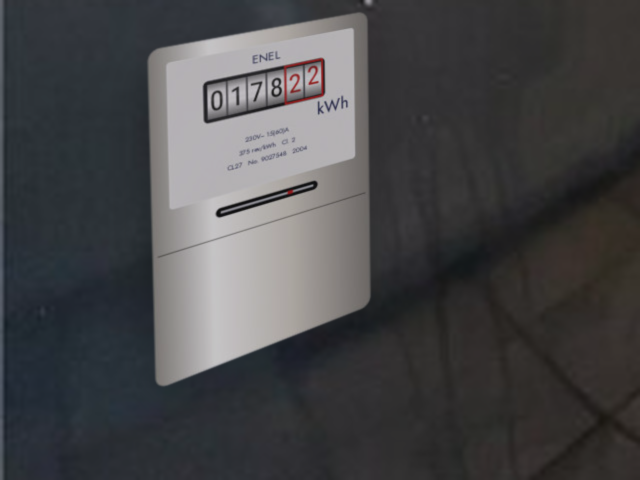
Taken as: kWh 178.22
